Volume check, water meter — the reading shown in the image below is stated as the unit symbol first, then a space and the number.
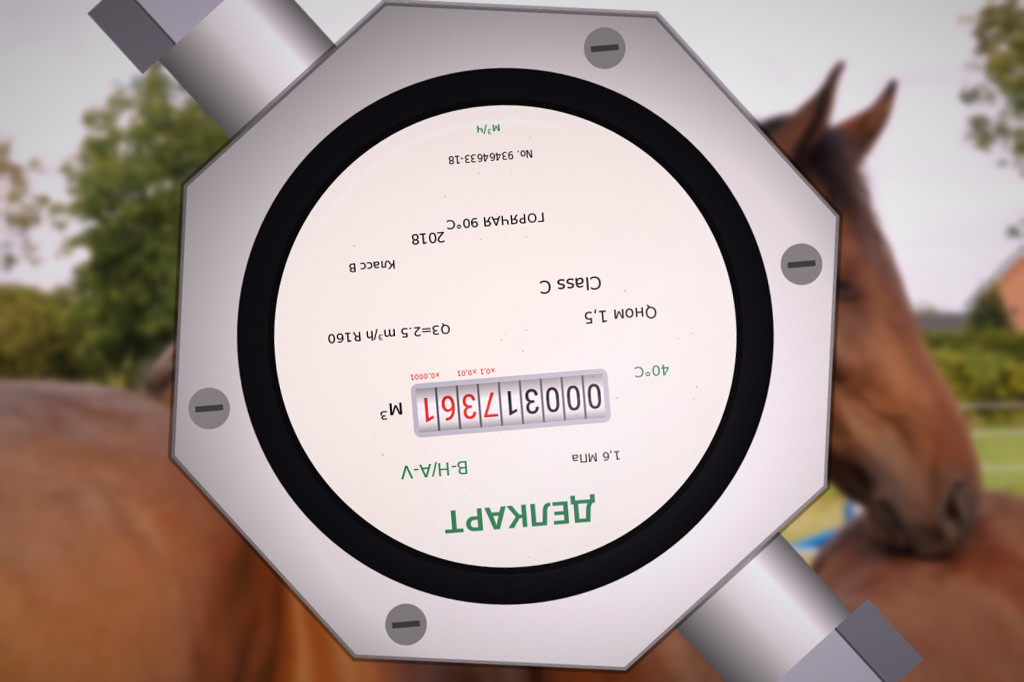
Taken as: m³ 31.7361
